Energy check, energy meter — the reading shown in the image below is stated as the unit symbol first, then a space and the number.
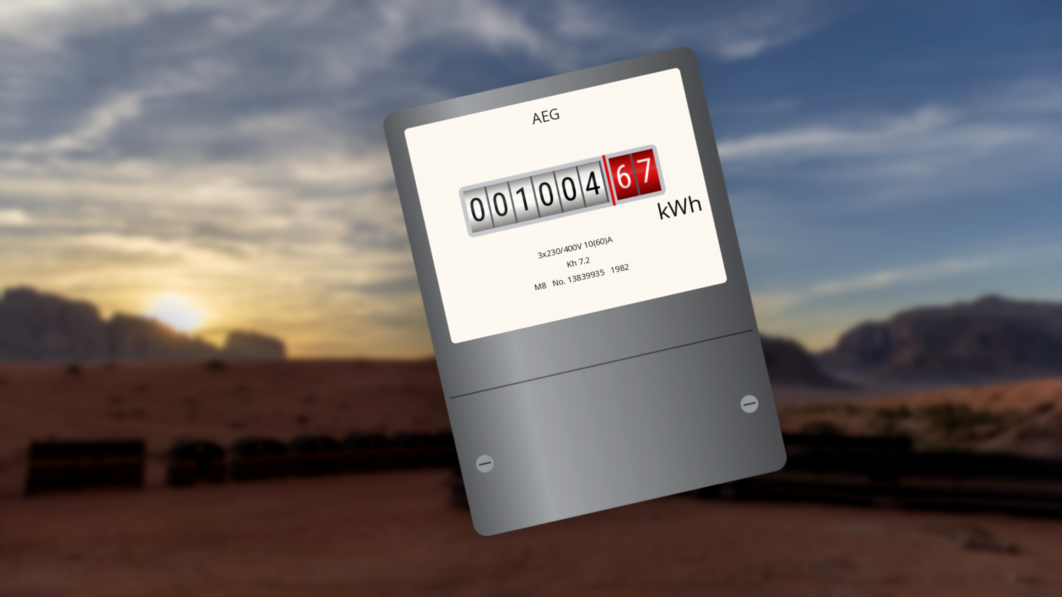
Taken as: kWh 1004.67
